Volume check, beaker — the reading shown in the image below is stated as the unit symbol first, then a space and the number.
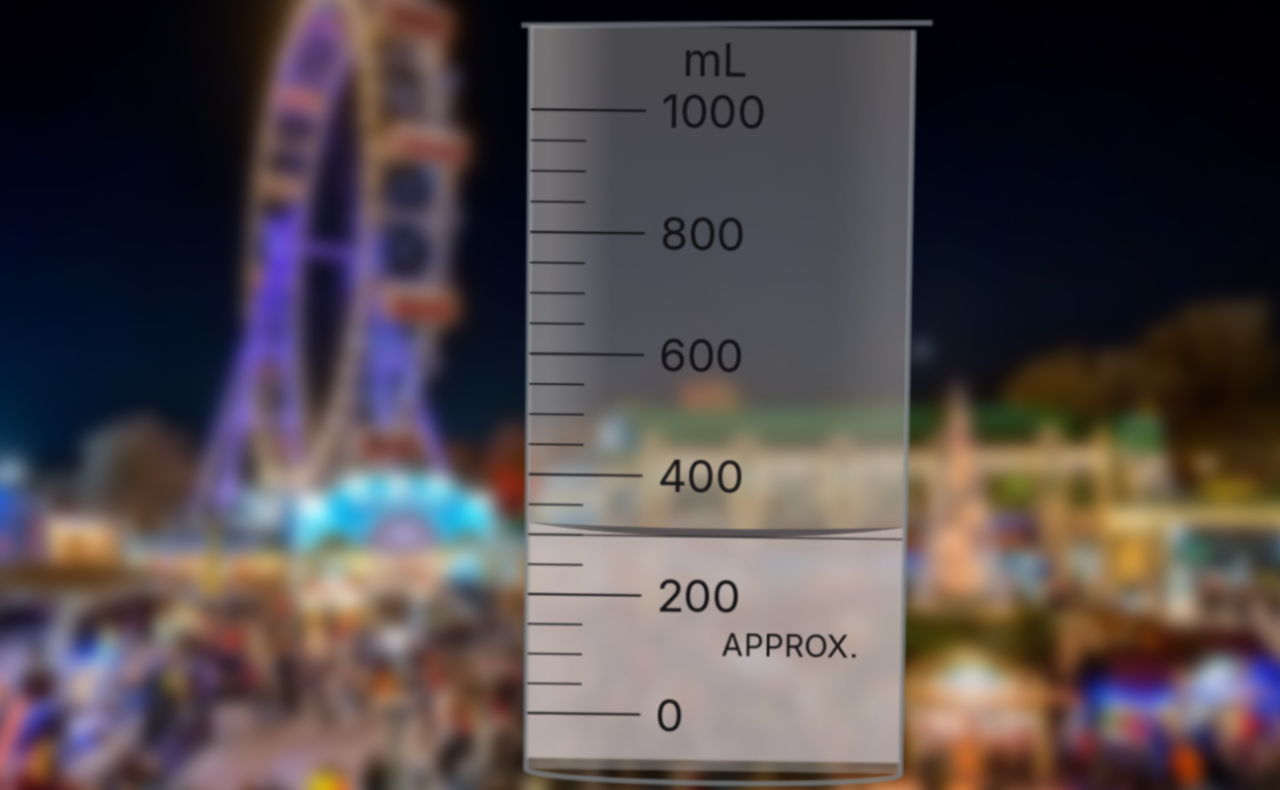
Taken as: mL 300
